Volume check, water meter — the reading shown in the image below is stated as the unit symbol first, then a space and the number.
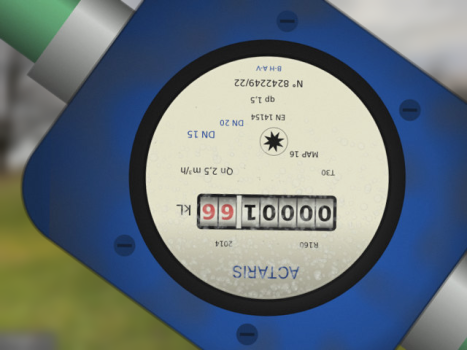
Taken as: kL 1.66
